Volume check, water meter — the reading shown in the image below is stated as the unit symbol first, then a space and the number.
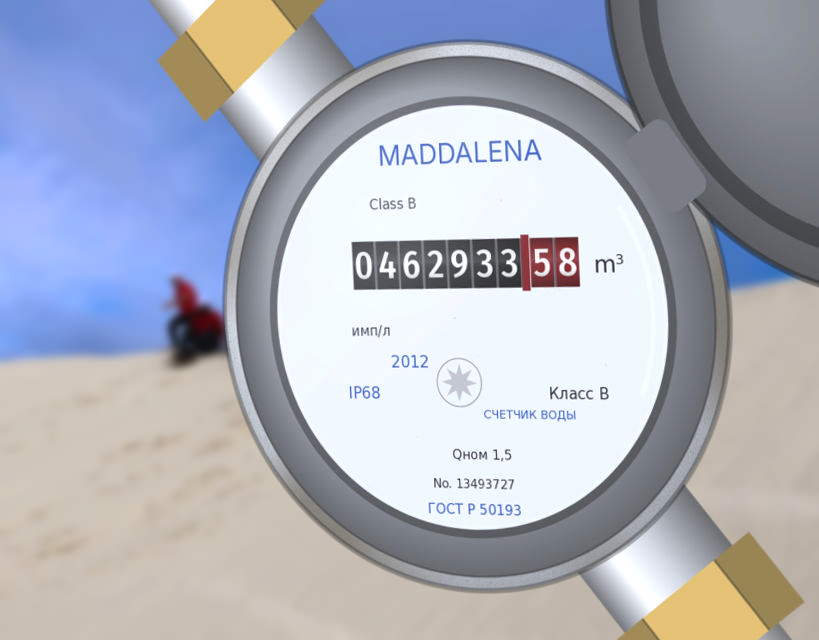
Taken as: m³ 462933.58
